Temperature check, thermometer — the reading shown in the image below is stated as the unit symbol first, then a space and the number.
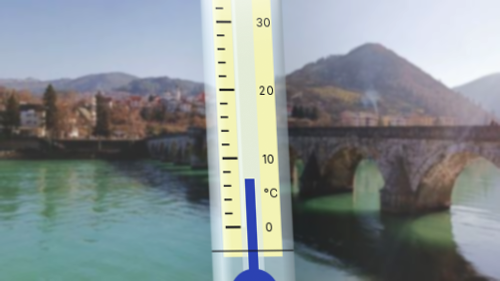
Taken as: °C 7
